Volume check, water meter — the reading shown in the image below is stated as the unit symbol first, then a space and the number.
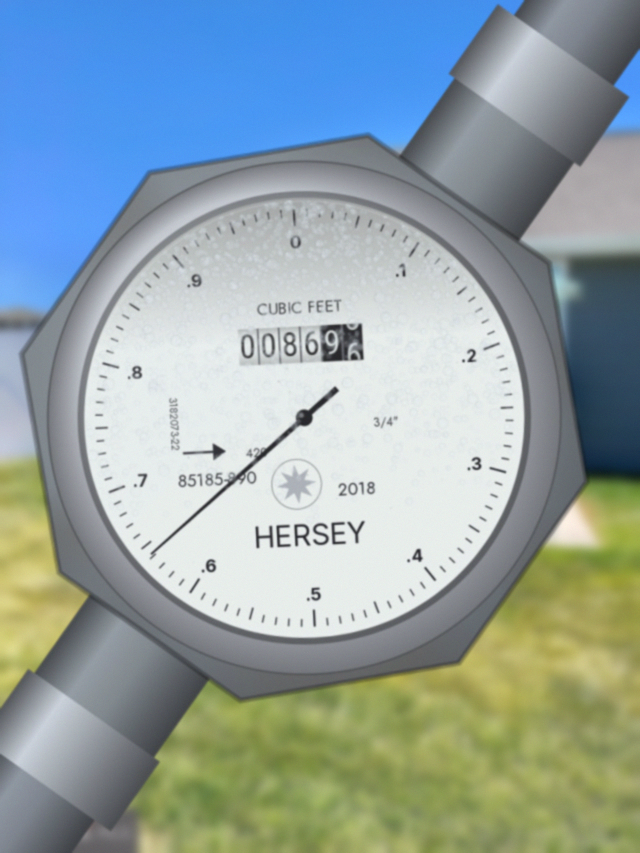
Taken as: ft³ 8695.64
